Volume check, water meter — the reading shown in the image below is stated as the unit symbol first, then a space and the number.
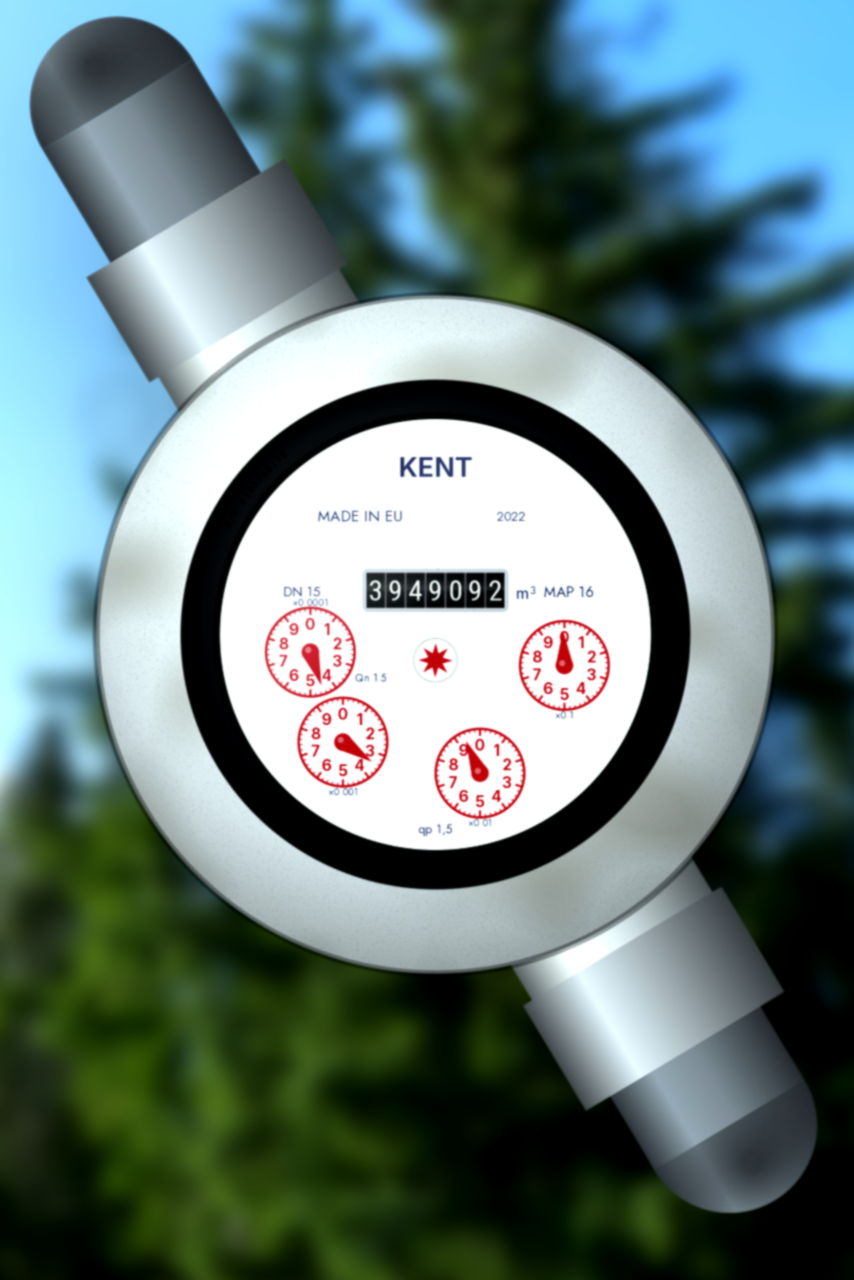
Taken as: m³ 3949091.9934
